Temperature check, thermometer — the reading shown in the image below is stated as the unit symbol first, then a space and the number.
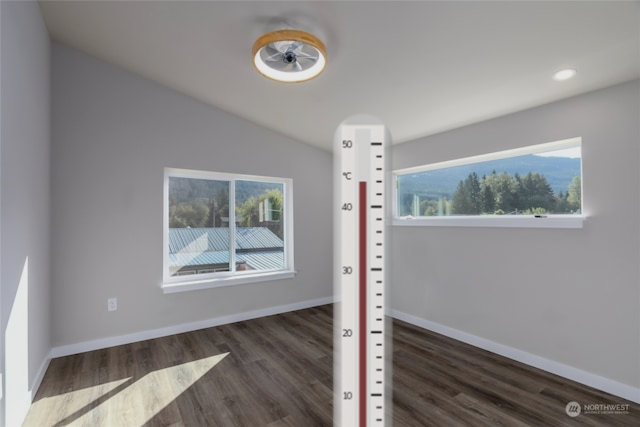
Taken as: °C 44
